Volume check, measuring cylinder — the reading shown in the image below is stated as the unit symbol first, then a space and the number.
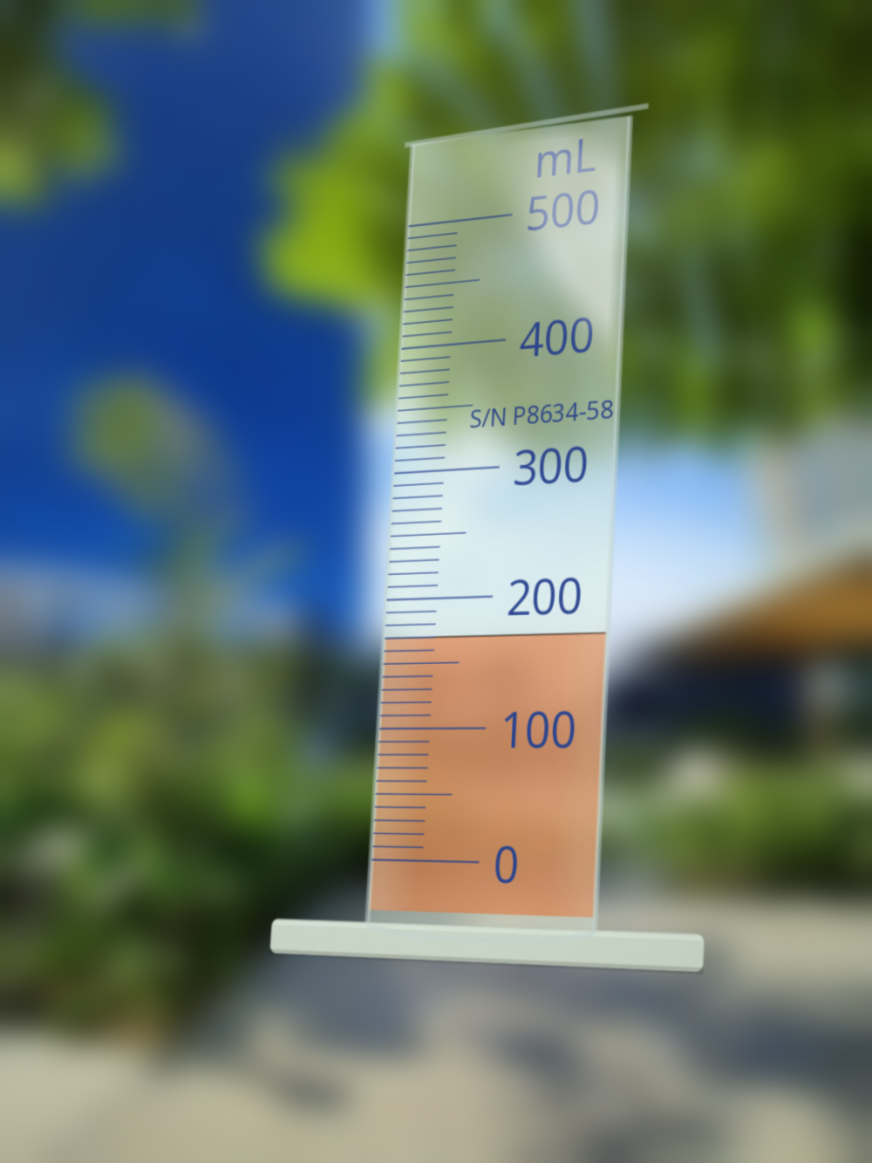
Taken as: mL 170
